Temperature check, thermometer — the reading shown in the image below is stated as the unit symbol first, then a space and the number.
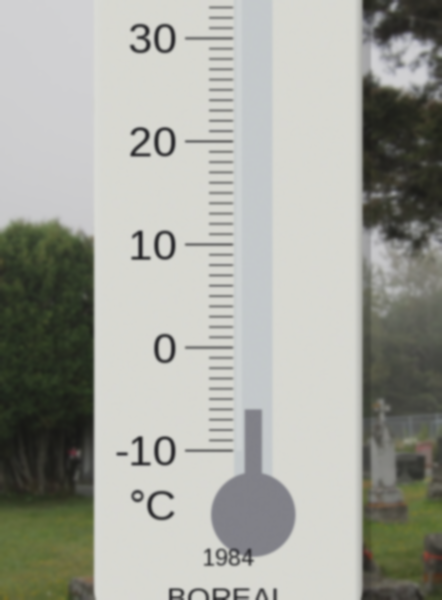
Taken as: °C -6
